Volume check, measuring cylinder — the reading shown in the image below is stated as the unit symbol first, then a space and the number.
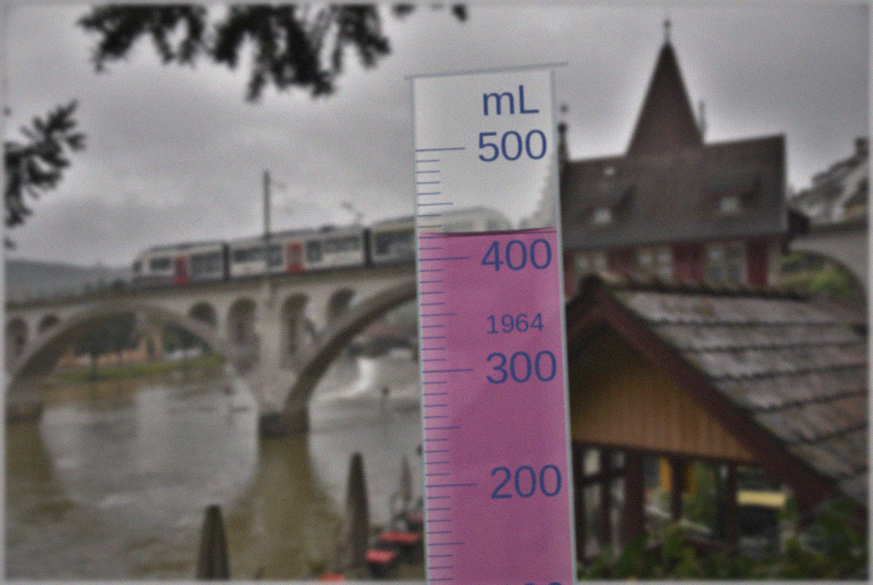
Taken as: mL 420
